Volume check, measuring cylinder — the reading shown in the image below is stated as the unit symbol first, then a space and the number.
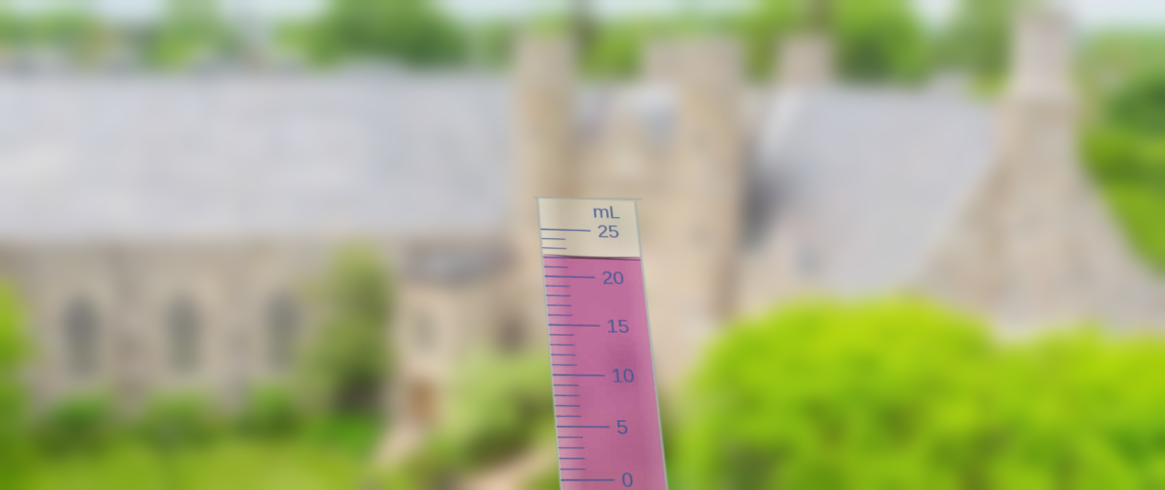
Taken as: mL 22
